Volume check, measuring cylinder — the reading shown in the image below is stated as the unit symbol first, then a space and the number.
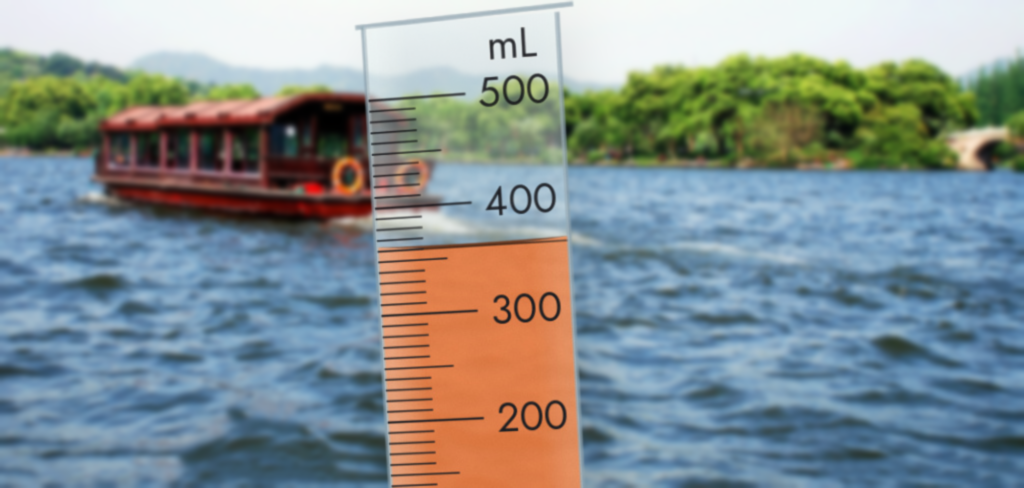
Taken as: mL 360
